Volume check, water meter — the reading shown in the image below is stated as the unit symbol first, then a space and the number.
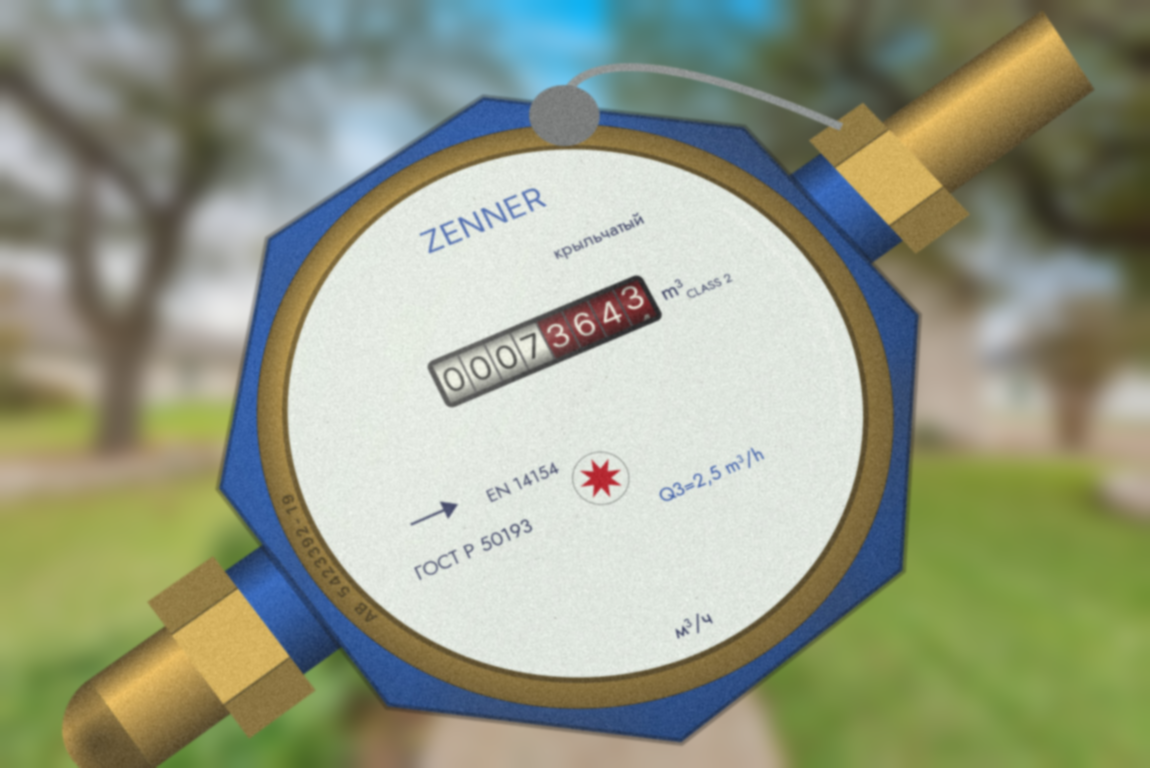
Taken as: m³ 7.3643
